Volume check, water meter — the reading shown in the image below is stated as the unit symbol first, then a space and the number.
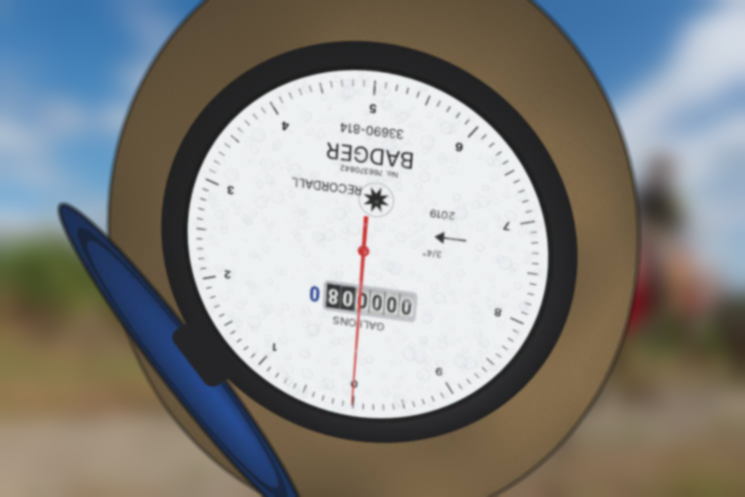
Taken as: gal 80.0
